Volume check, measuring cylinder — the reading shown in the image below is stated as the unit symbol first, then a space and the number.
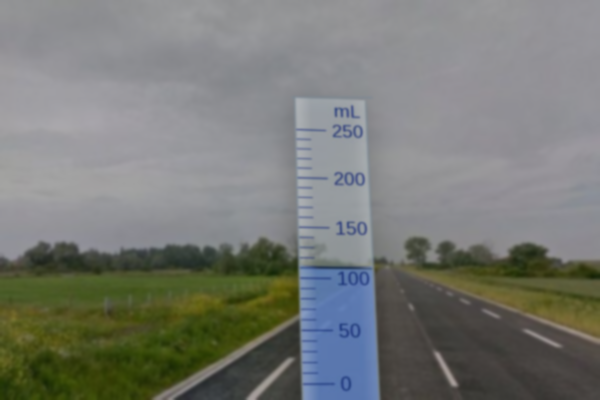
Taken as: mL 110
